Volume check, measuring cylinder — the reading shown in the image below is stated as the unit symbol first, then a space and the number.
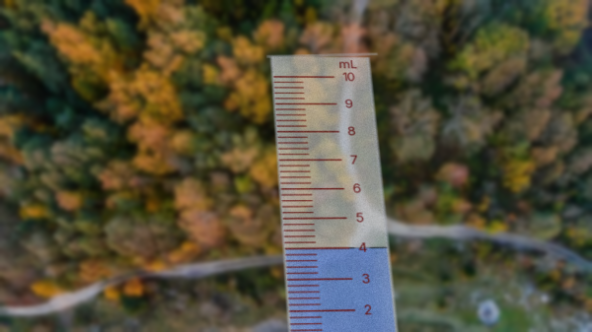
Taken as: mL 4
